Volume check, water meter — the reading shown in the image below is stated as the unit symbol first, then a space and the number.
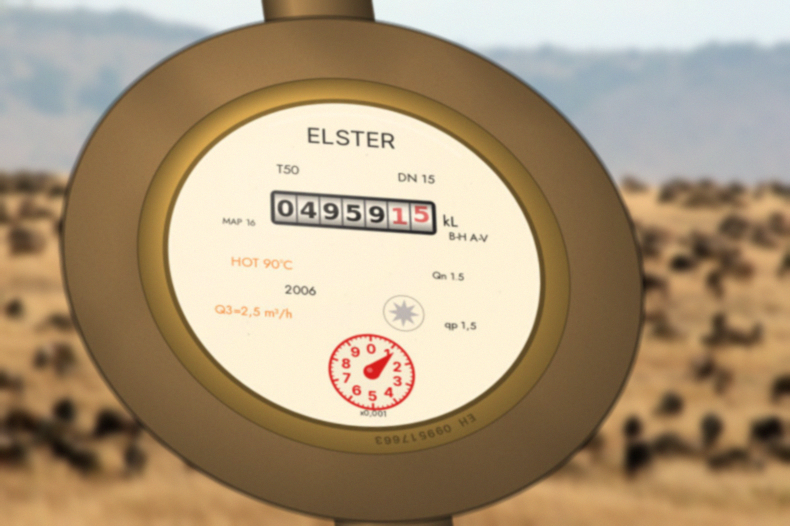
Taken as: kL 4959.151
